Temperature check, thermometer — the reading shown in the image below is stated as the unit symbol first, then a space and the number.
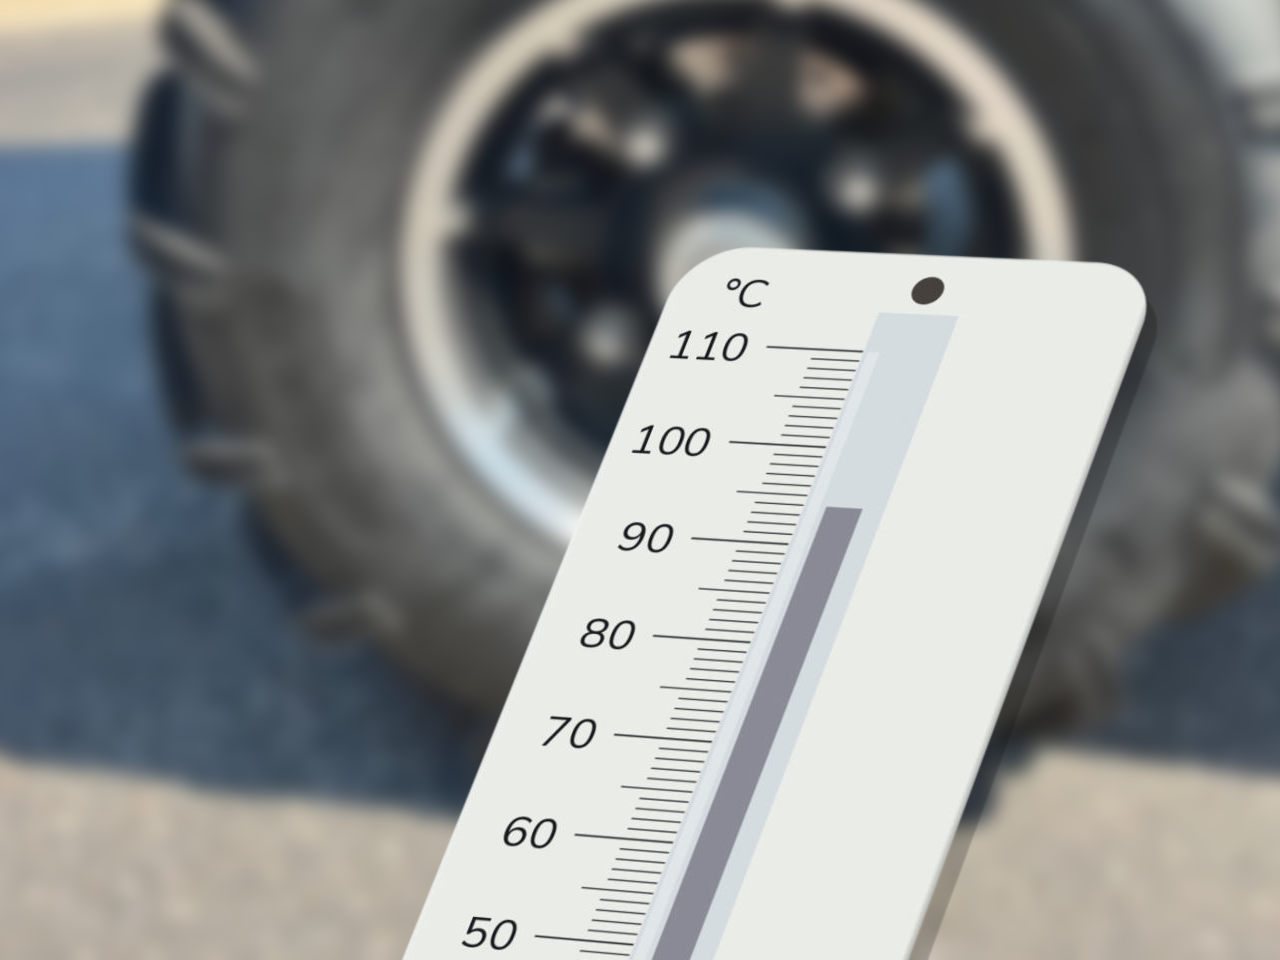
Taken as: °C 94
